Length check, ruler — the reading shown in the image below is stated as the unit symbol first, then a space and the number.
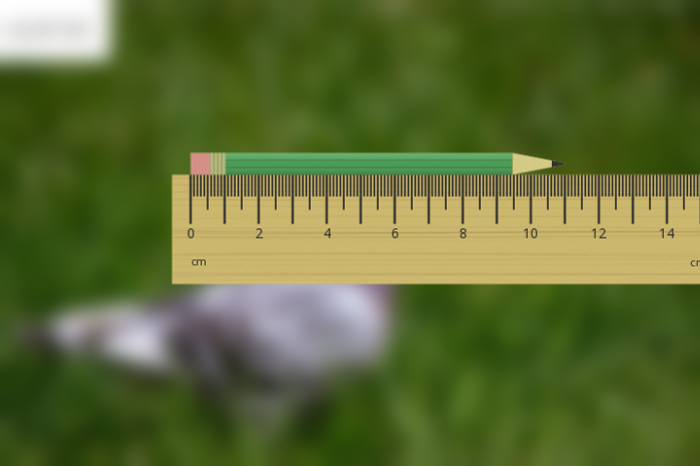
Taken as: cm 11
